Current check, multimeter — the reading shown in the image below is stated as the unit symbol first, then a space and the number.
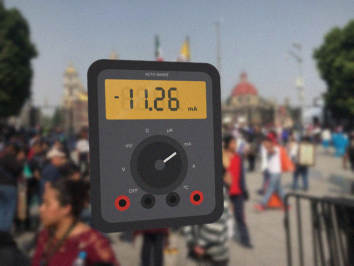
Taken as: mA -11.26
